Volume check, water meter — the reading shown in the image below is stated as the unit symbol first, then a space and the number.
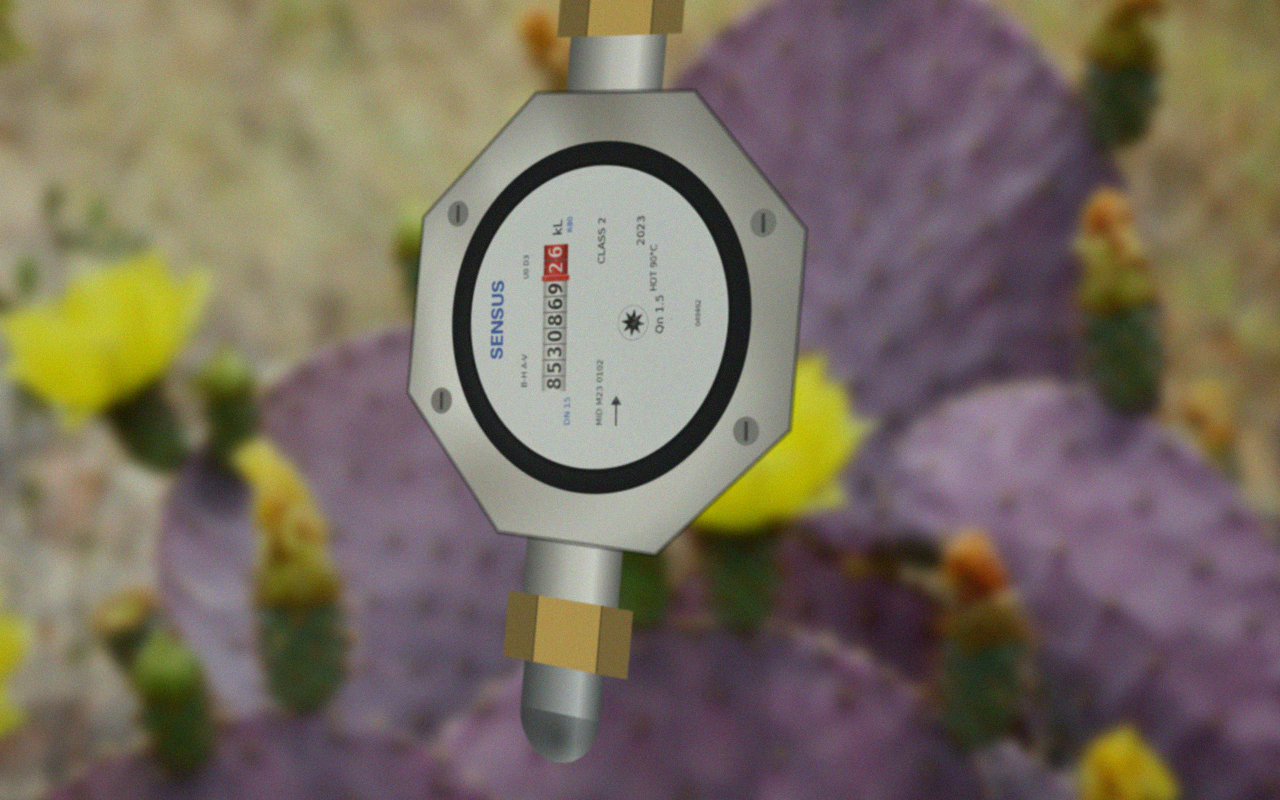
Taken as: kL 8530869.26
